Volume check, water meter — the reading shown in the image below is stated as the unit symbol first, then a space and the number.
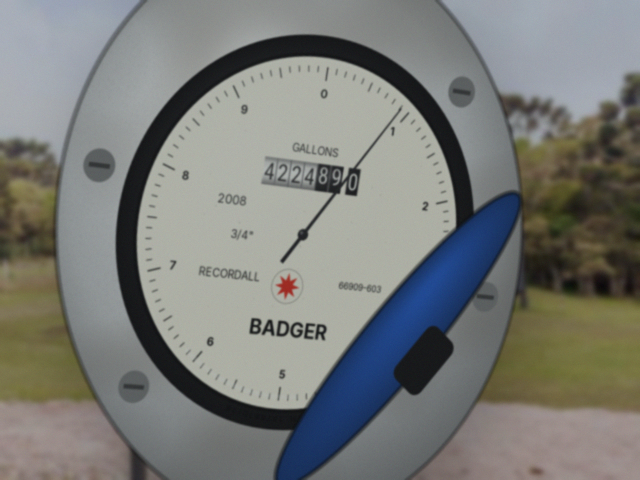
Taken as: gal 4224890.9
